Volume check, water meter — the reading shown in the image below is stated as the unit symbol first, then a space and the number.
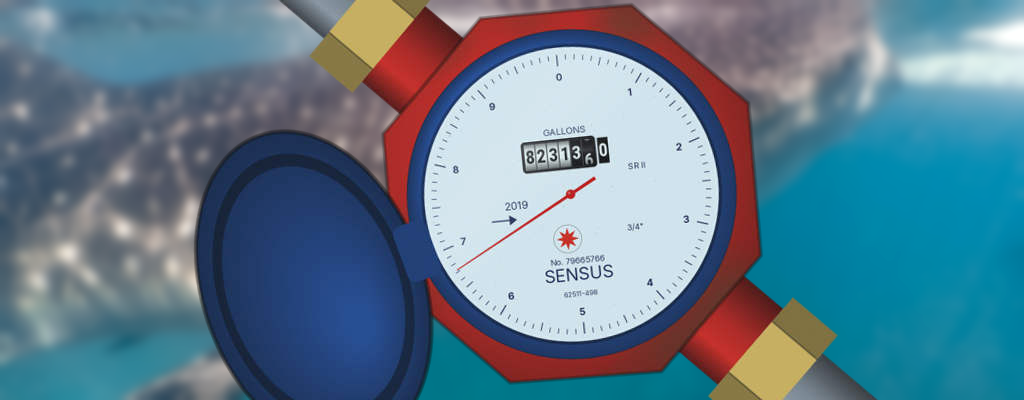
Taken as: gal 8231356.7
